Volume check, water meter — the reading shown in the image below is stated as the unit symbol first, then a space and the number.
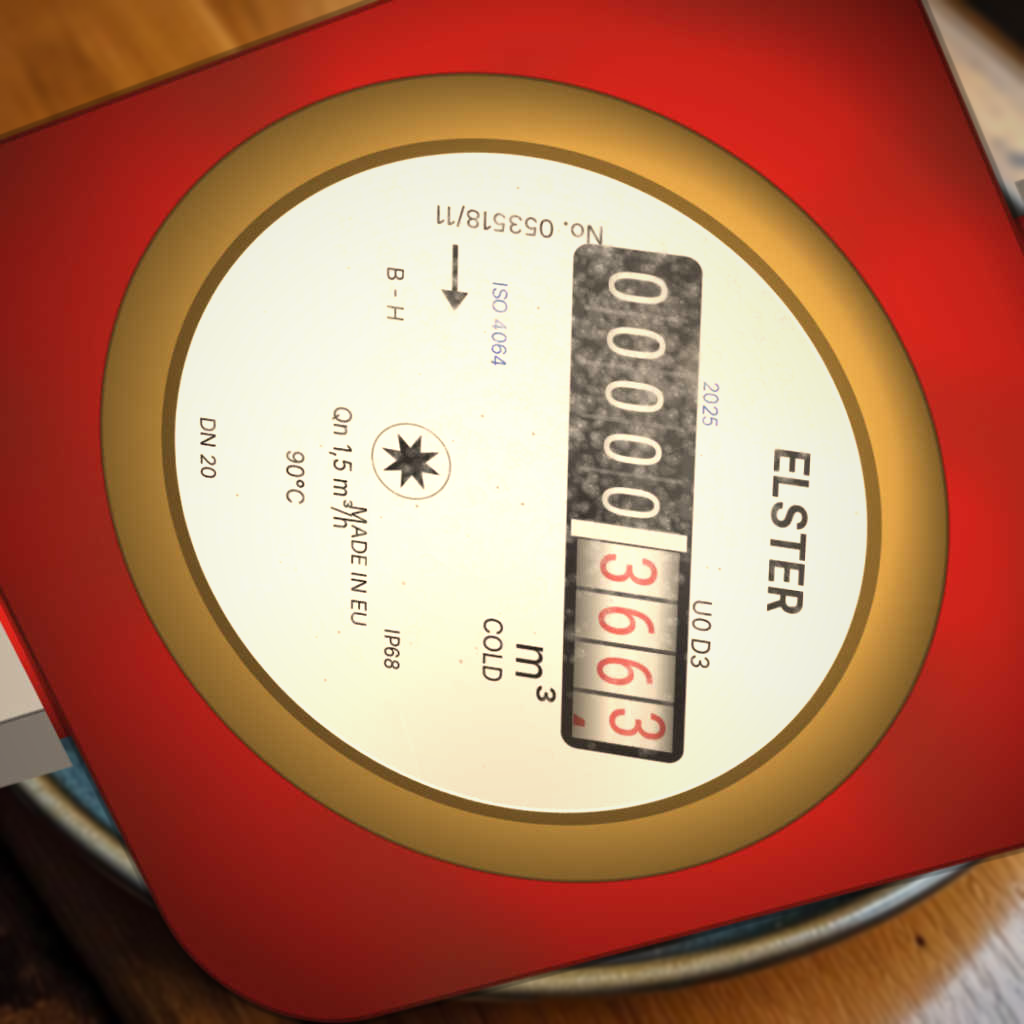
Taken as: m³ 0.3663
